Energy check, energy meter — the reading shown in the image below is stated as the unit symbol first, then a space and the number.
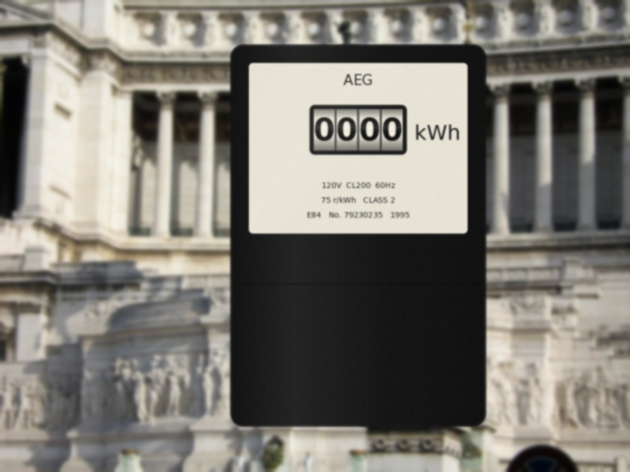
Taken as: kWh 0
